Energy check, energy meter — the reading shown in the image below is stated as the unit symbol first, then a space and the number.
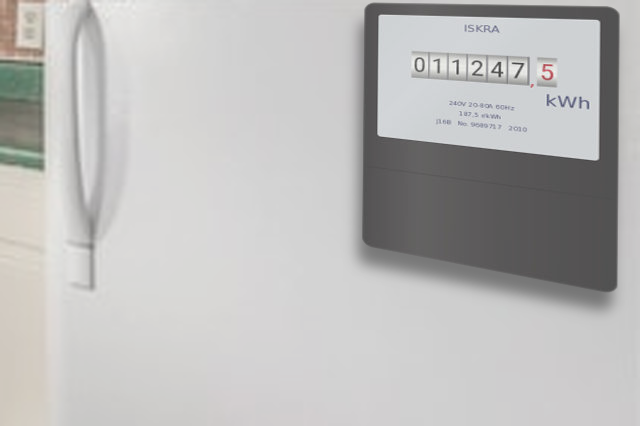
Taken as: kWh 11247.5
